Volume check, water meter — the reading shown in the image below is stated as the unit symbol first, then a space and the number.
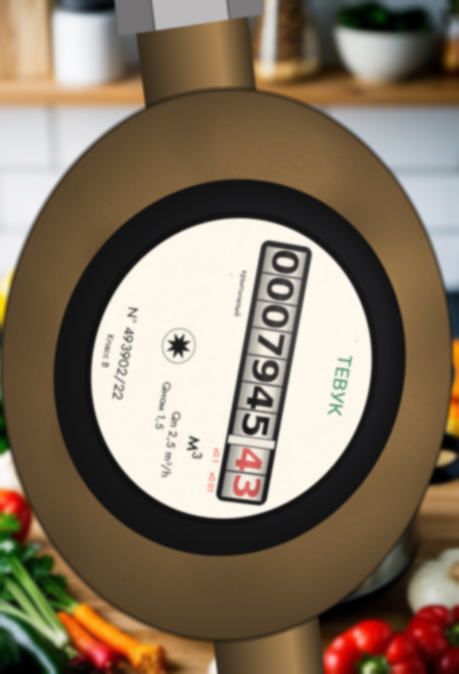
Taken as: m³ 7945.43
